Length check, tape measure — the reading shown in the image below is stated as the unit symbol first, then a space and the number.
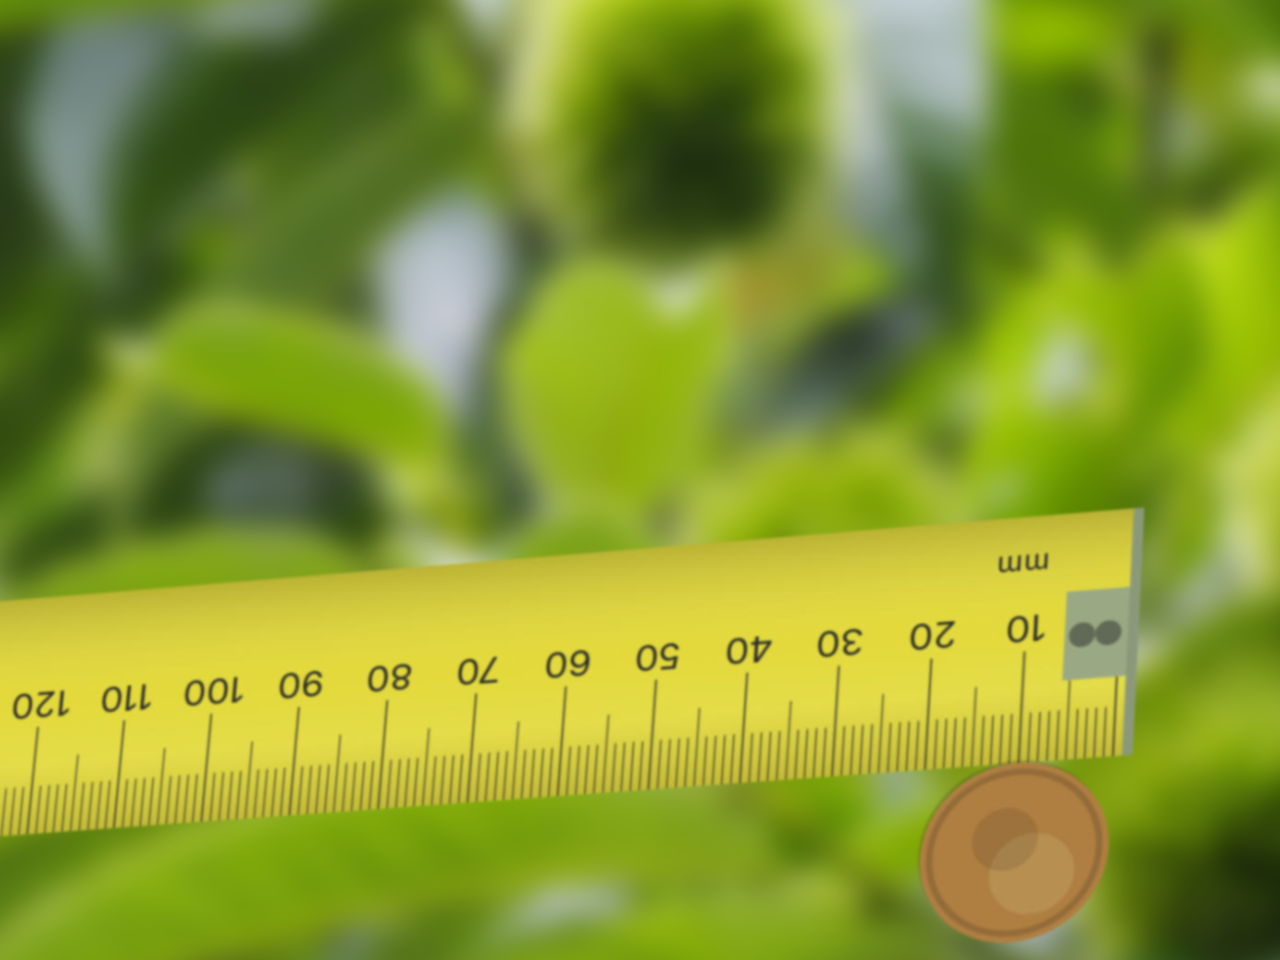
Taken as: mm 20
